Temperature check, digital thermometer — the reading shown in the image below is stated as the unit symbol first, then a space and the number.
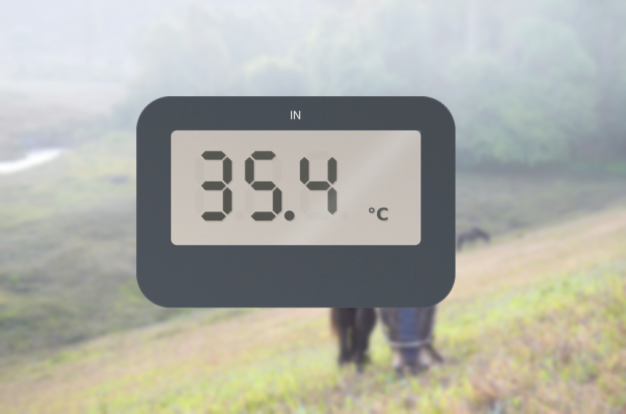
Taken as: °C 35.4
